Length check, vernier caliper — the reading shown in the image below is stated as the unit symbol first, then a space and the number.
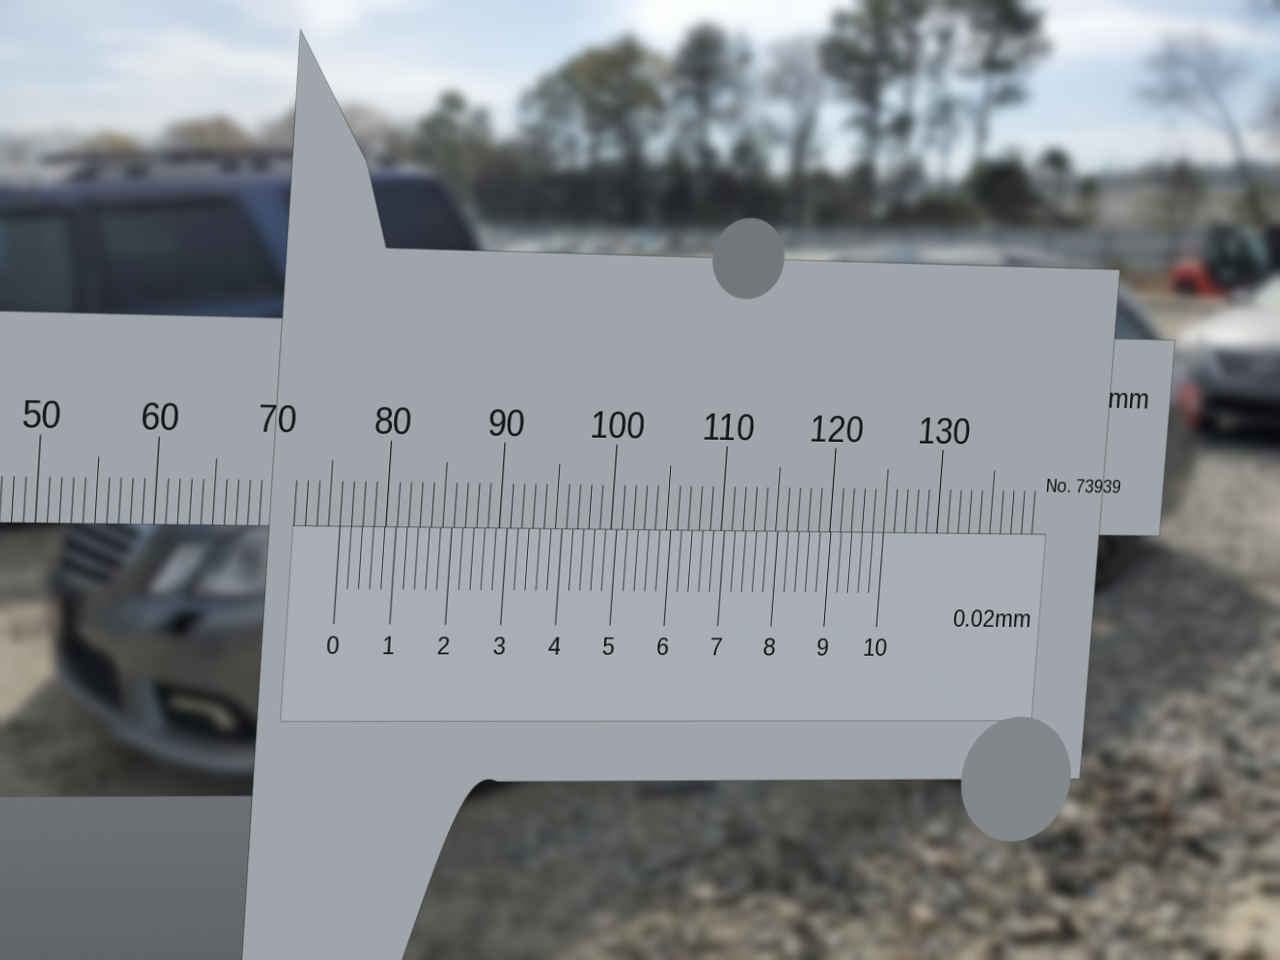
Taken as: mm 76.0
